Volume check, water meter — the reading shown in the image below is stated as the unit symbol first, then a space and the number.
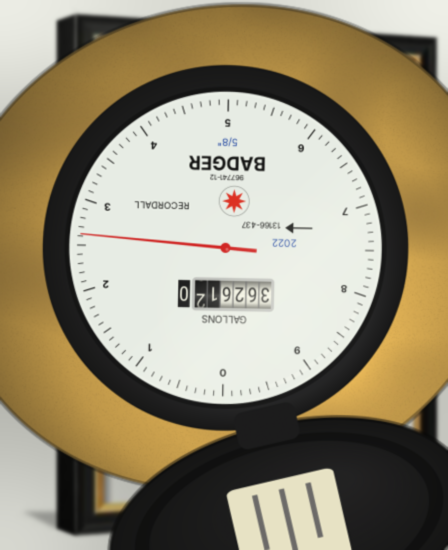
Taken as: gal 3626122.6
